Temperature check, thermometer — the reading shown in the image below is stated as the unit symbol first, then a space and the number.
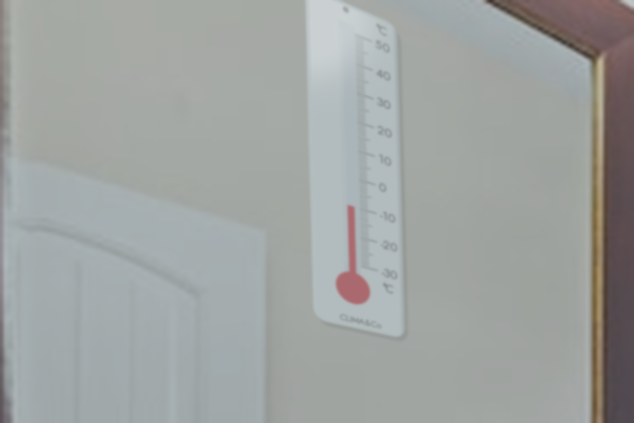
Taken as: °C -10
